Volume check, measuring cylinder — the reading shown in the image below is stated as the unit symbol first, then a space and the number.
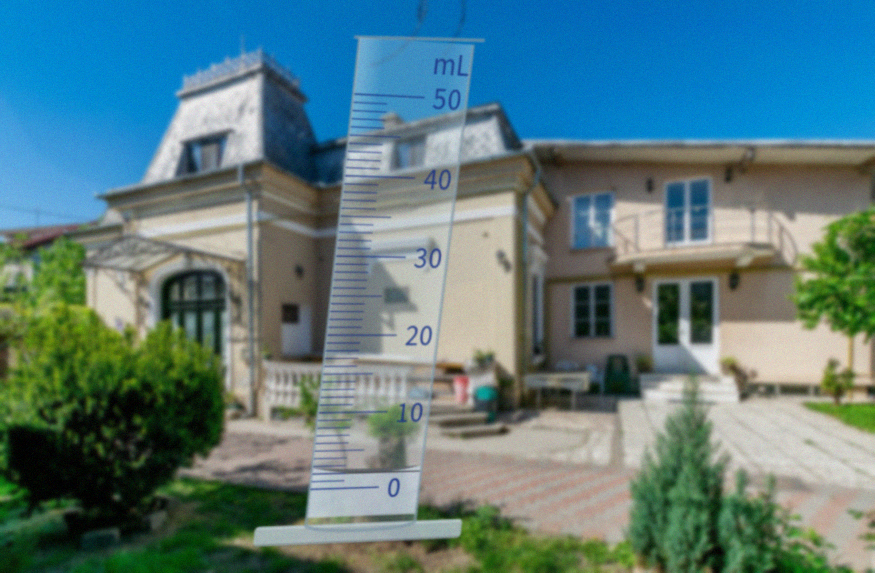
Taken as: mL 2
